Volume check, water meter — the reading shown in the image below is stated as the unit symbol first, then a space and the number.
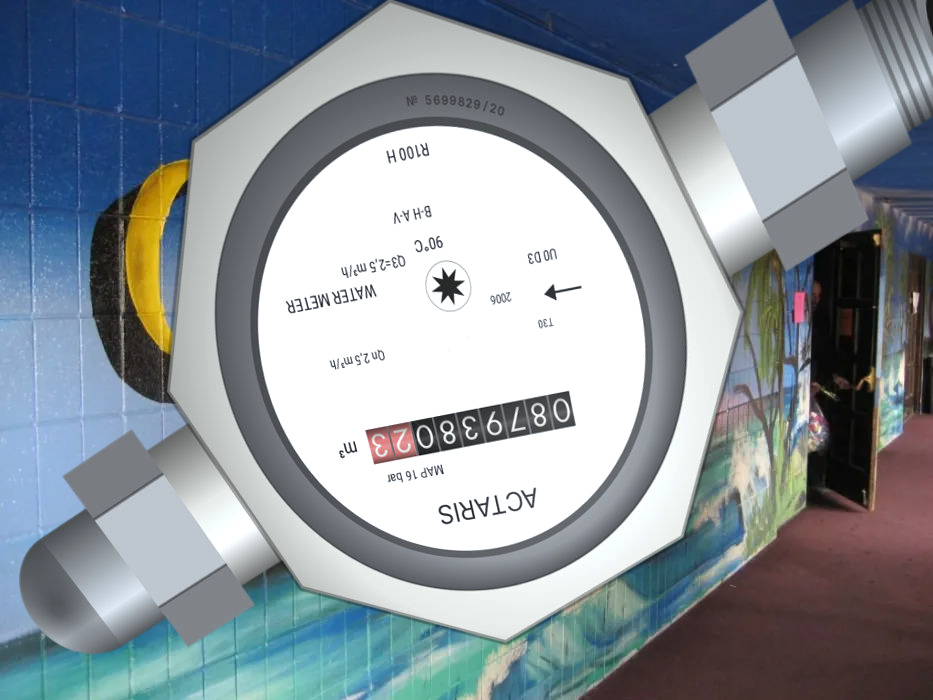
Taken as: m³ 879380.23
